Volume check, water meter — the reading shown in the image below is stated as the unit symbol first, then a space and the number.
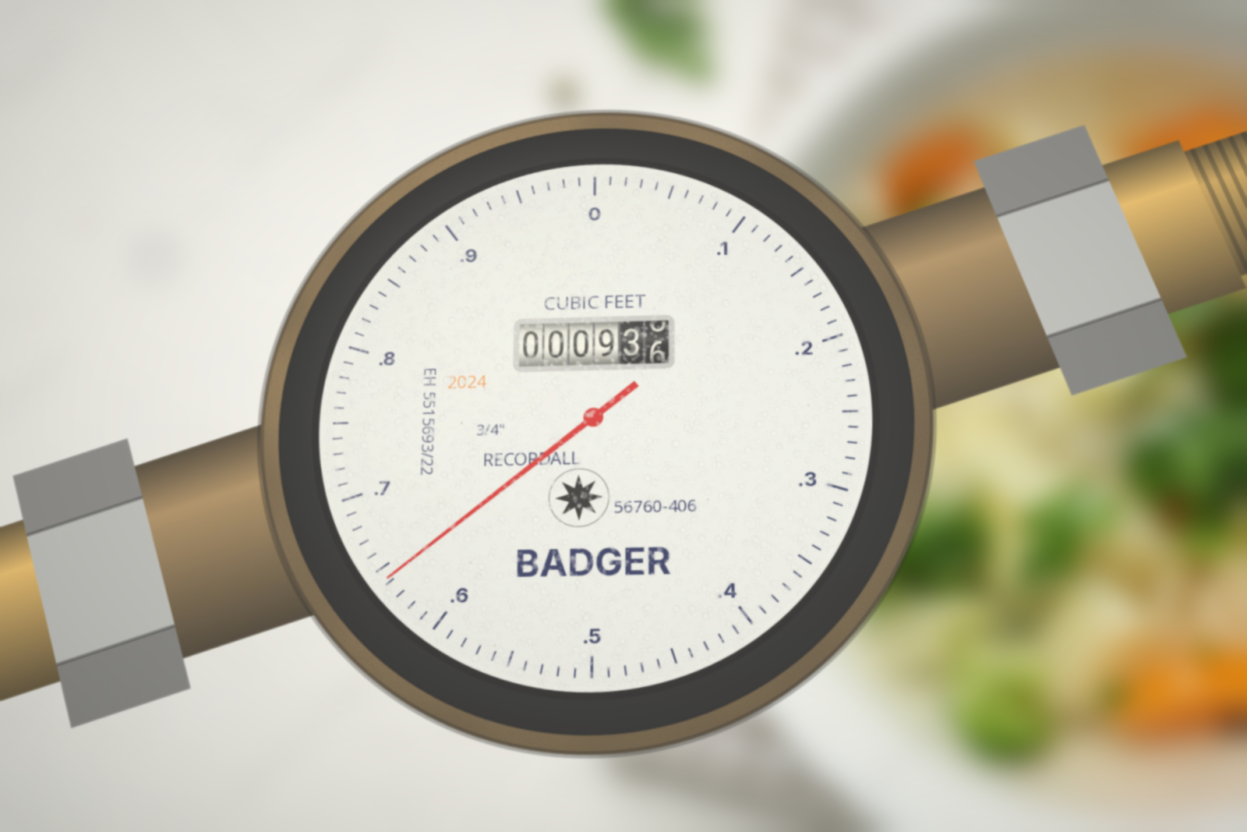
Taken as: ft³ 935.64
